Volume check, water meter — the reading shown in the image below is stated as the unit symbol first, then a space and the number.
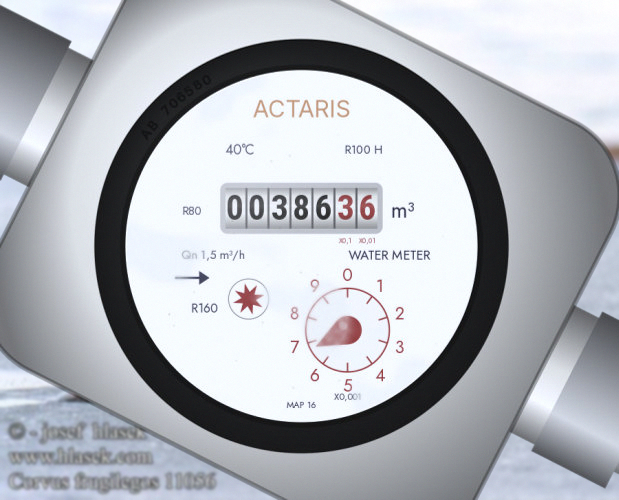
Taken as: m³ 386.366
